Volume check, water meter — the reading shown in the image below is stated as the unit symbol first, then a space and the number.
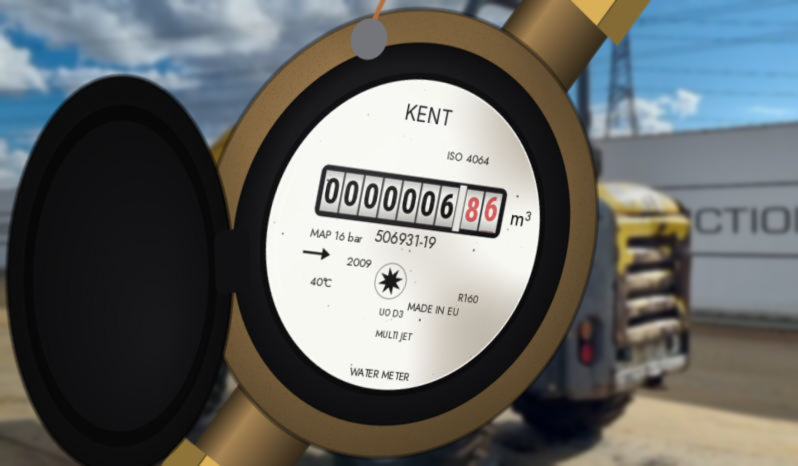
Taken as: m³ 6.86
